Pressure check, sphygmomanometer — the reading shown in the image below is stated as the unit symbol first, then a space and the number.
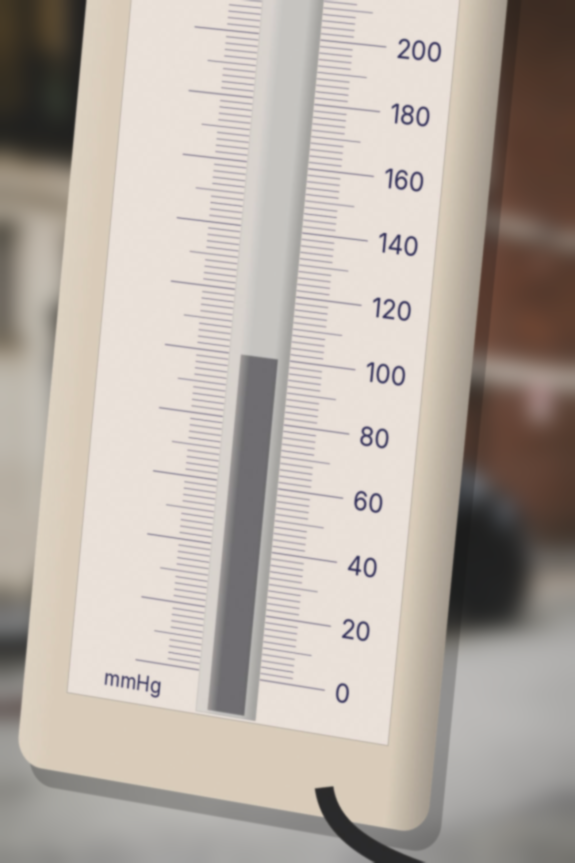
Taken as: mmHg 100
